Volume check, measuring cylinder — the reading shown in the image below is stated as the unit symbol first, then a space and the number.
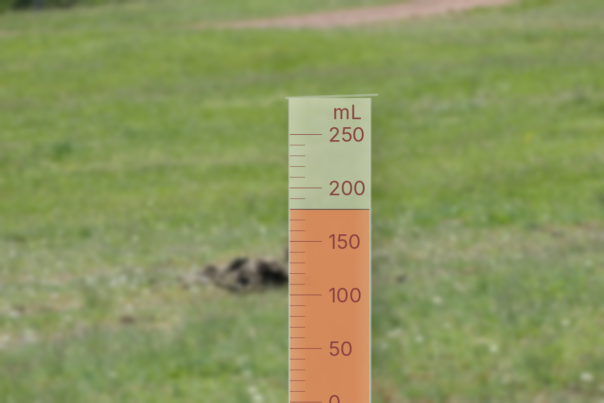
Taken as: mL 180
